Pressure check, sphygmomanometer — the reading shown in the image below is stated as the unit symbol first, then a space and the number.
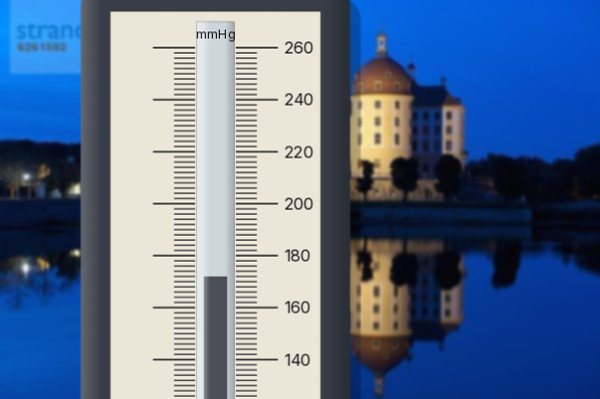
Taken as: mmHg 172
